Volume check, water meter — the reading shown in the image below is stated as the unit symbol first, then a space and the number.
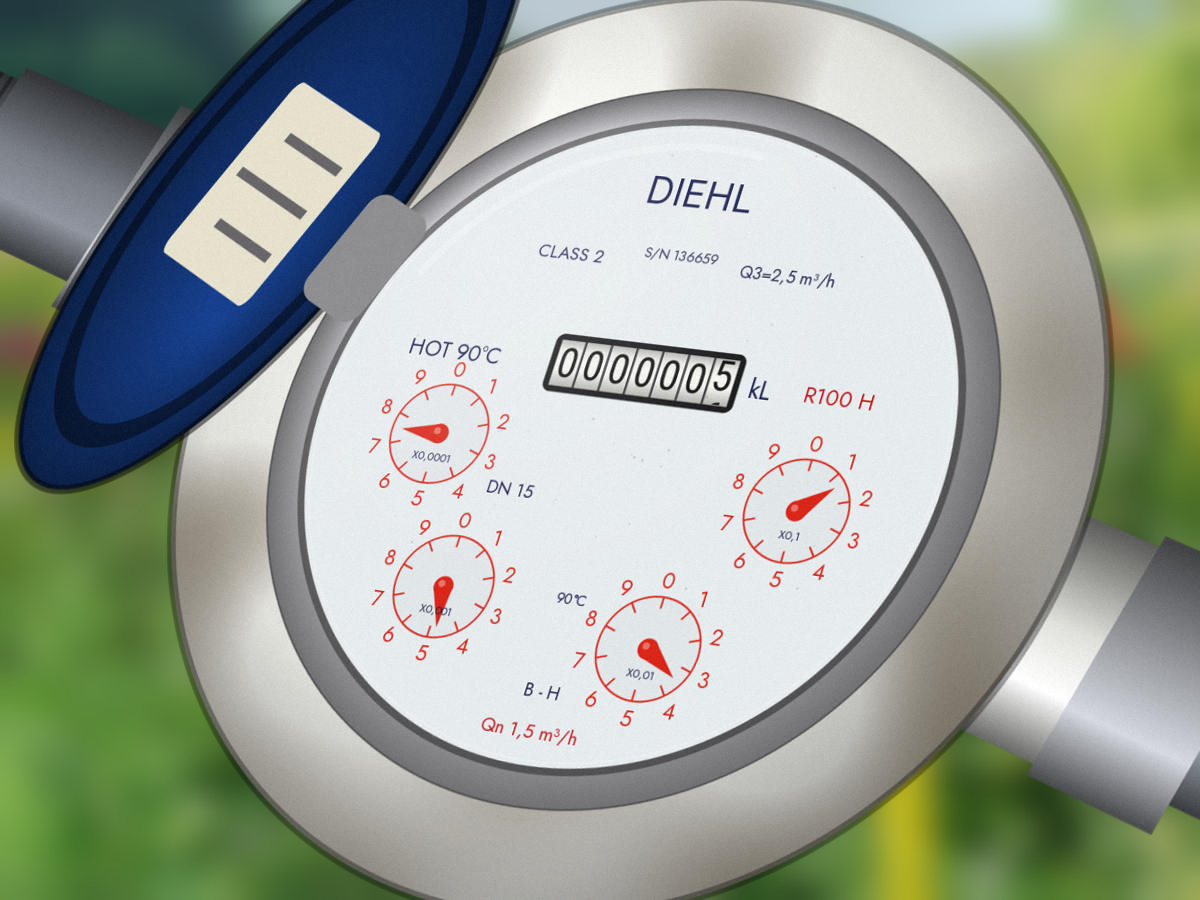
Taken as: kL 5.1347
